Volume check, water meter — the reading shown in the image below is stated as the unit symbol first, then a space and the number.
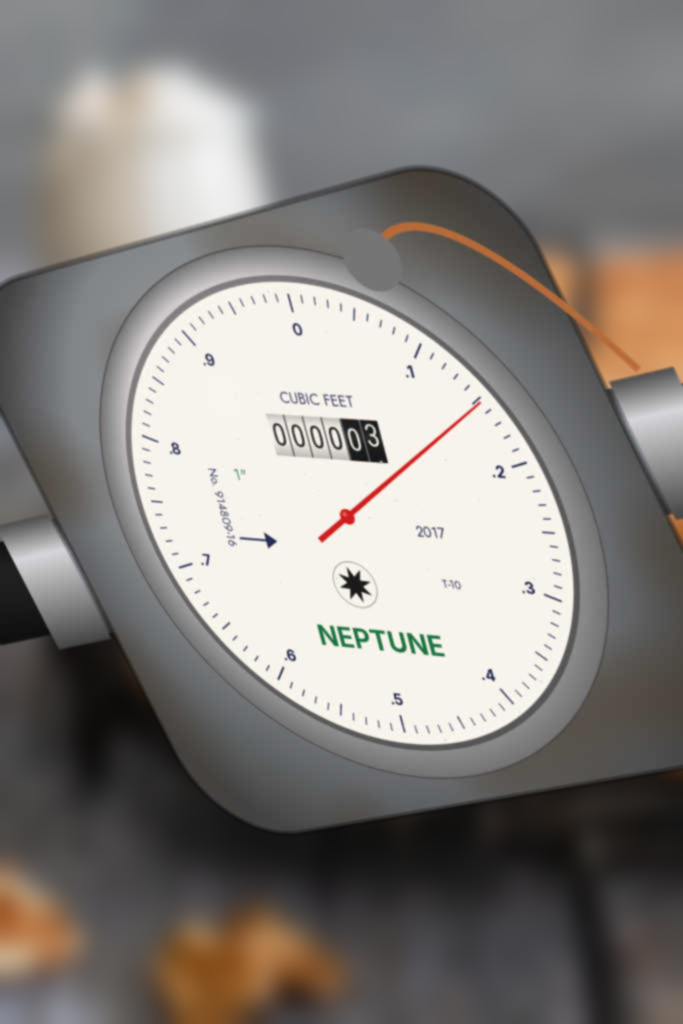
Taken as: ft³ 3.15
